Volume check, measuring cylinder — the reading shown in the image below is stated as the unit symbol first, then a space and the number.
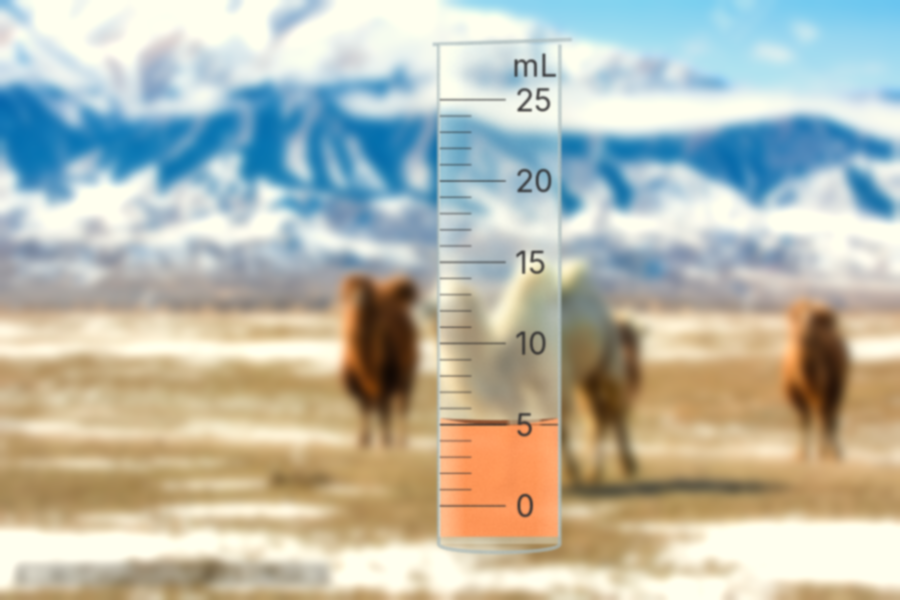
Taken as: mL 5
